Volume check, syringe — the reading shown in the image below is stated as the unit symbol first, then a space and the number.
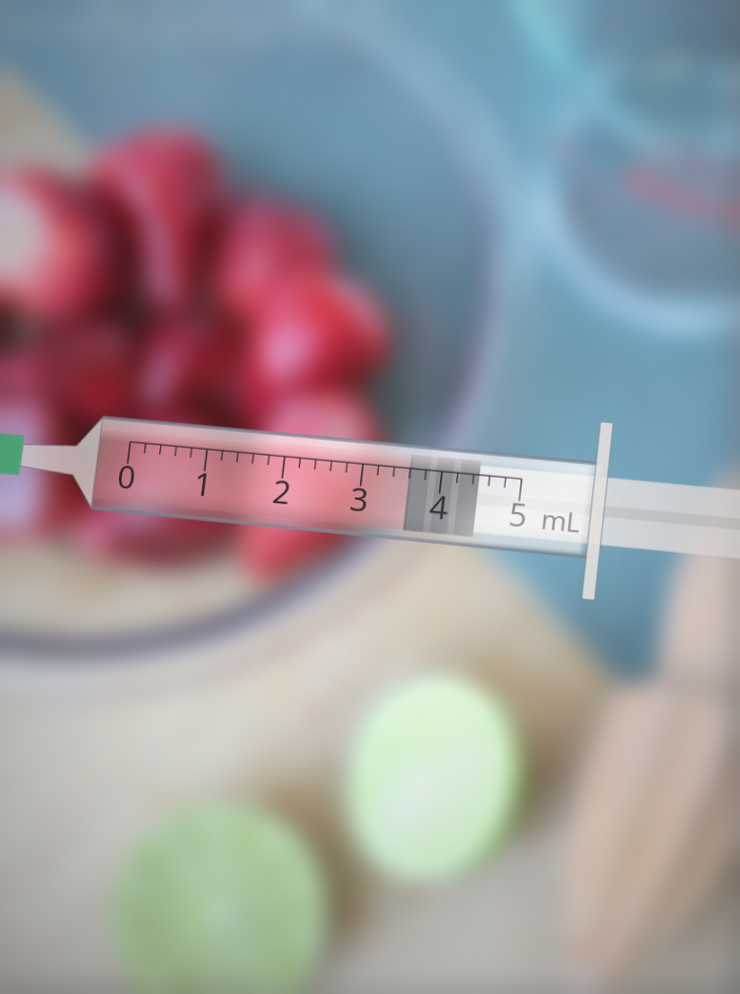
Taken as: mL 3.6
